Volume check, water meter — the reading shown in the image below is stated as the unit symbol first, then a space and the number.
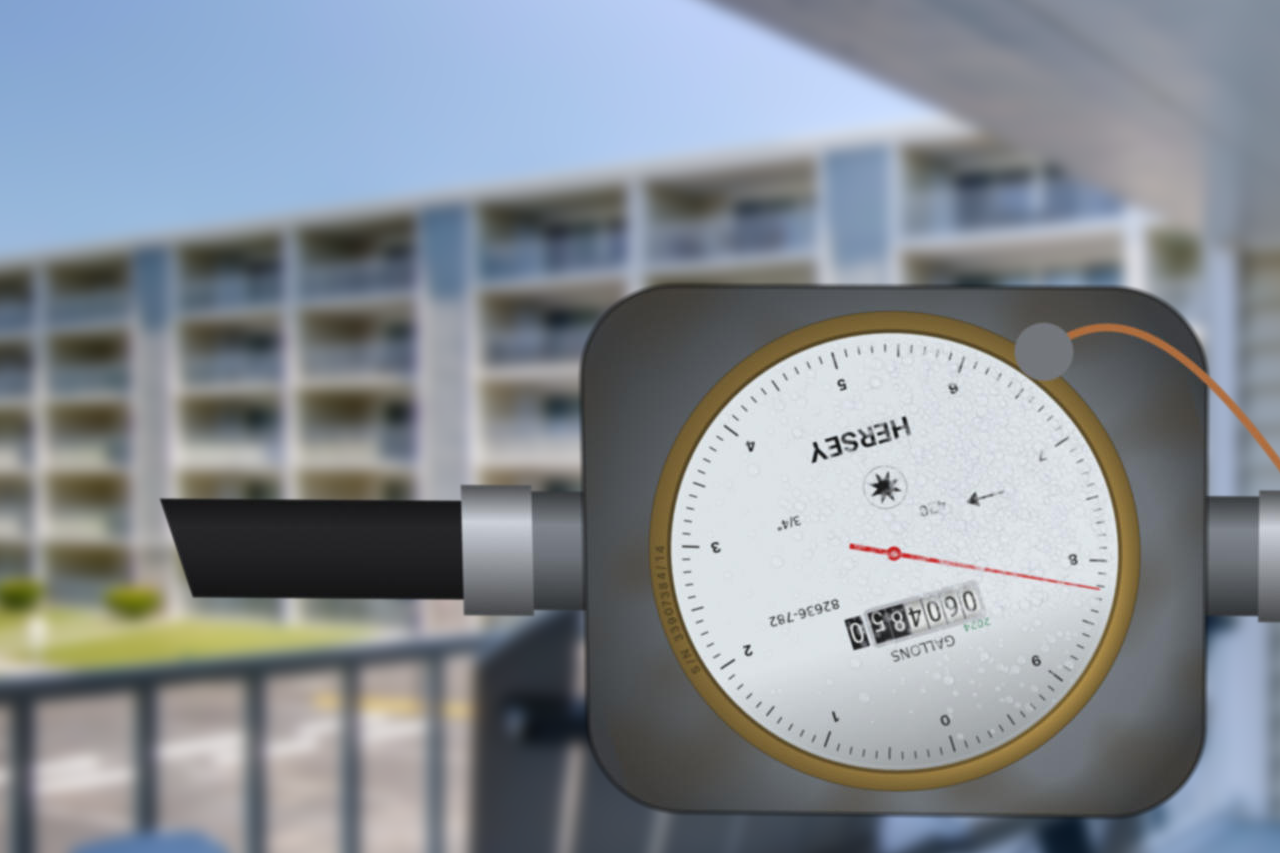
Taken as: gal 604848.2
